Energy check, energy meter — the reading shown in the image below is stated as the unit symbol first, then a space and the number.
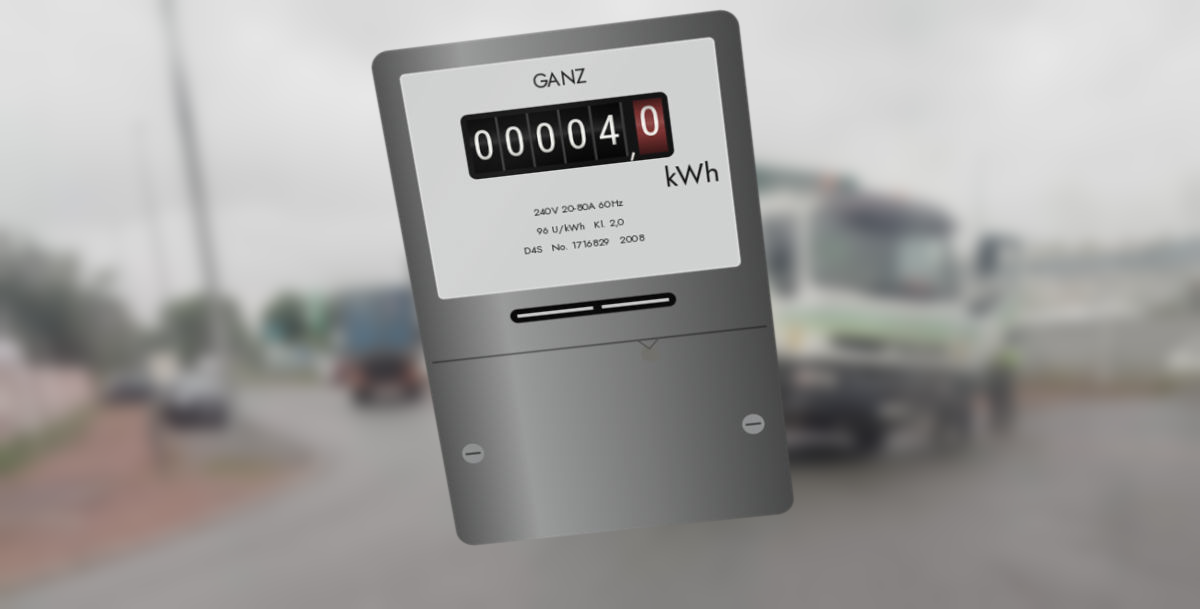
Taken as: kWh 4.0
